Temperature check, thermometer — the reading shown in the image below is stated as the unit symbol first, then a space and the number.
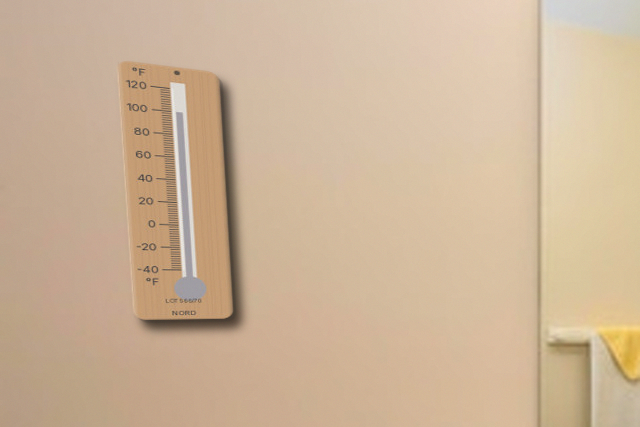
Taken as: °F 100
